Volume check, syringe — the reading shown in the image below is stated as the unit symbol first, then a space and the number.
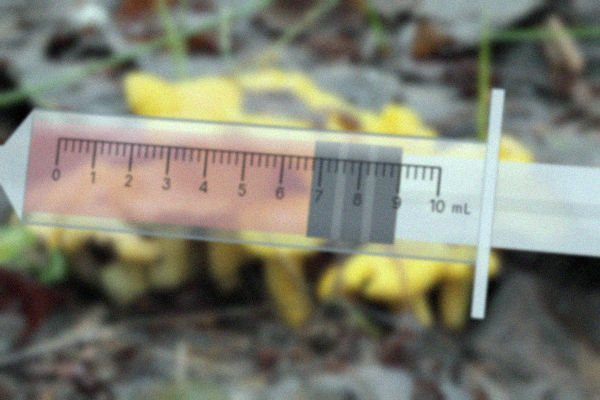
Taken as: mL 6.8
